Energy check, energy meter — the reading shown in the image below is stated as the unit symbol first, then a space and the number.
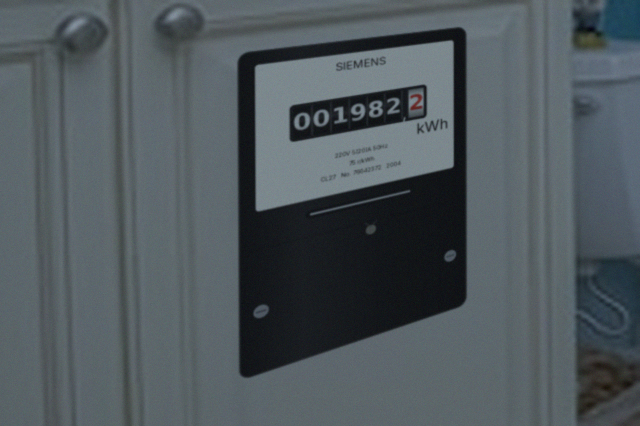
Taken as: kWh 1982.2
